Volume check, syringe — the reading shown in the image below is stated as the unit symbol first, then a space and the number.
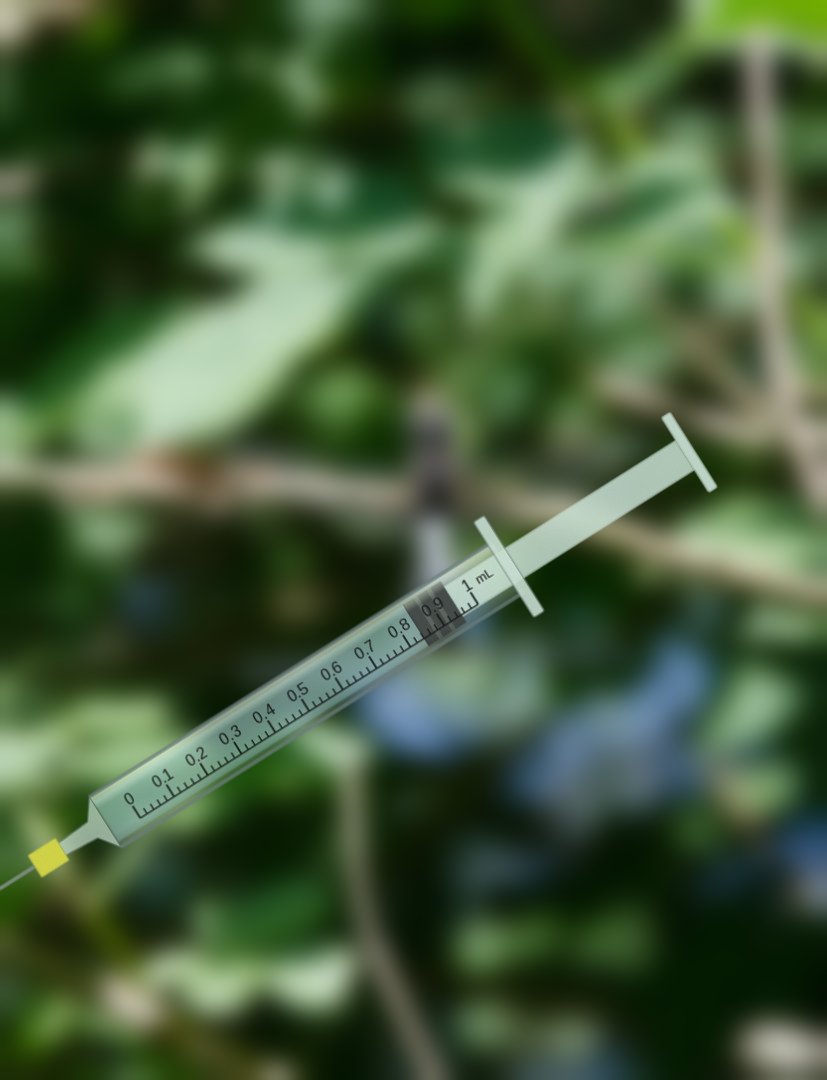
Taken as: mL 0.84
